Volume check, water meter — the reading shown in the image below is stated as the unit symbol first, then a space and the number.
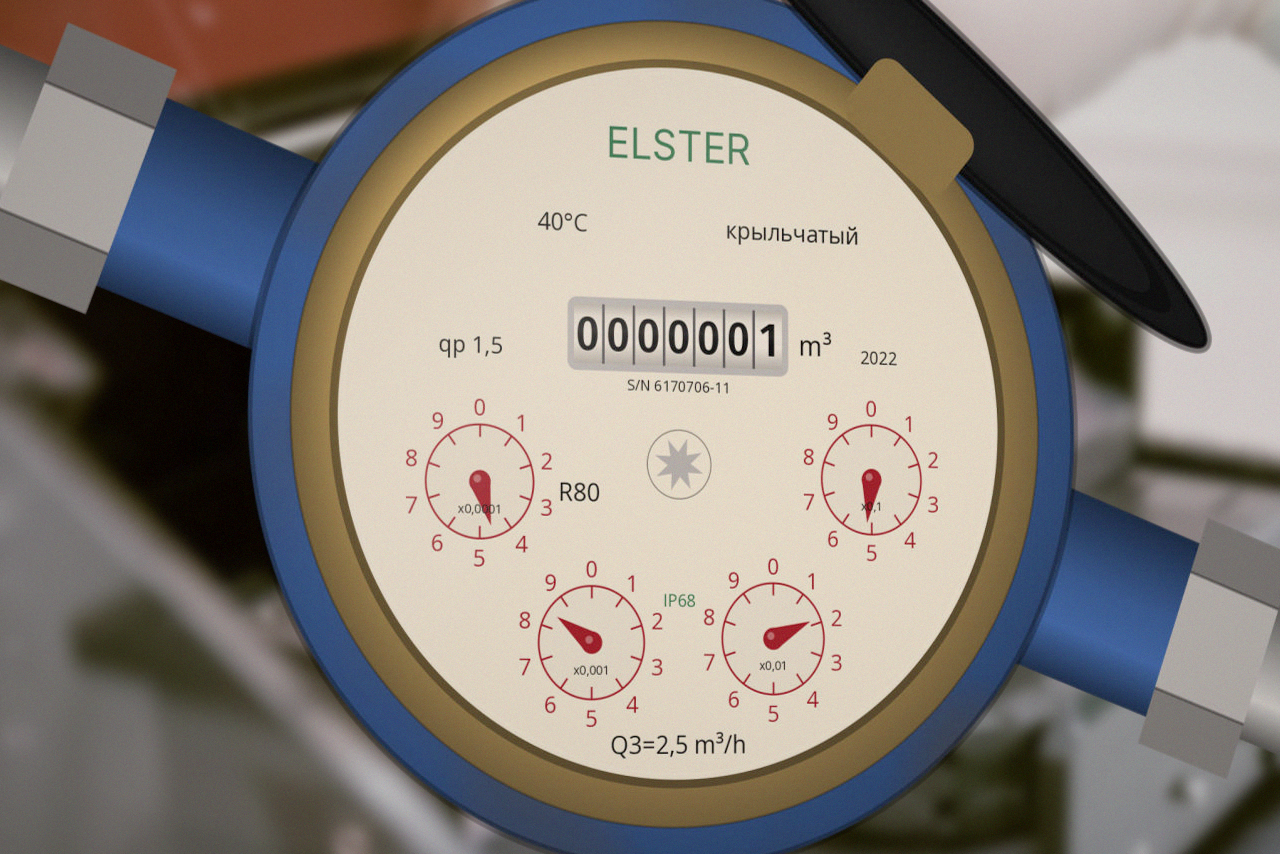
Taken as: m³ 1.5184
